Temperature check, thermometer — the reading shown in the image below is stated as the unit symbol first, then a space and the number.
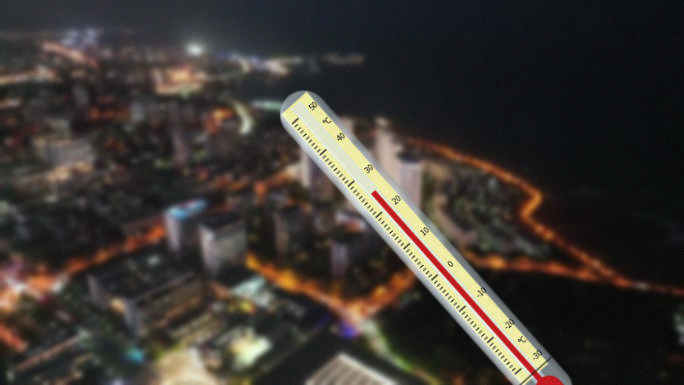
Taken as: °C 25
